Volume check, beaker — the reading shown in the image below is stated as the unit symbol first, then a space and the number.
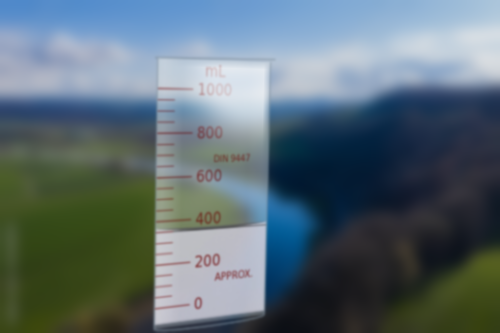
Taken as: mL 350
